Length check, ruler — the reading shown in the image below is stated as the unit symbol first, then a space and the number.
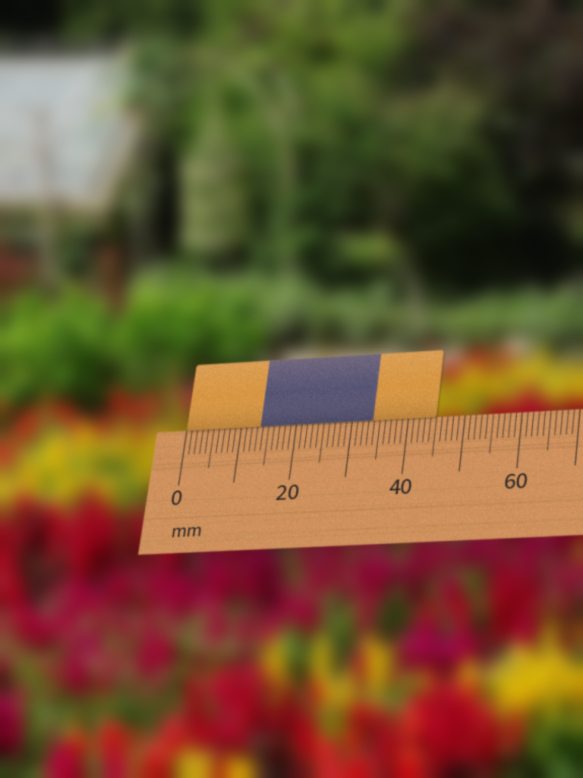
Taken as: mm 45
